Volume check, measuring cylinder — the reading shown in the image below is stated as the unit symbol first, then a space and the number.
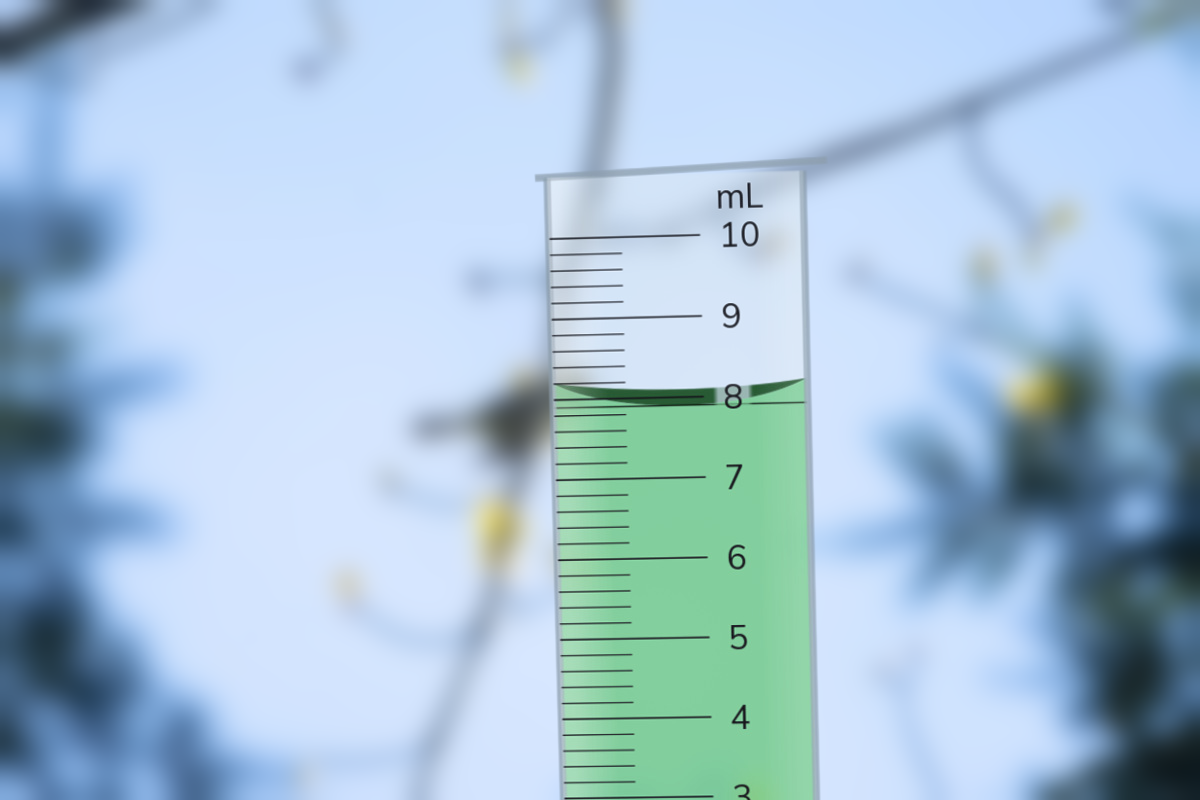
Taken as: mL 7.9
